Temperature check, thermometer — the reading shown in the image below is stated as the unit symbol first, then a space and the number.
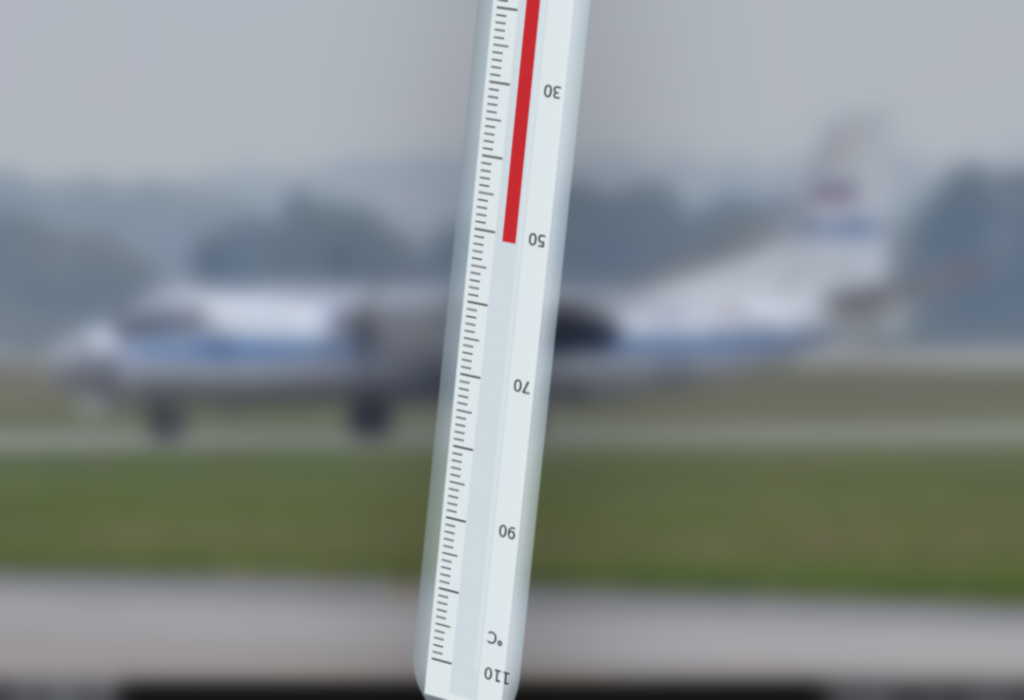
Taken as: °C 51
